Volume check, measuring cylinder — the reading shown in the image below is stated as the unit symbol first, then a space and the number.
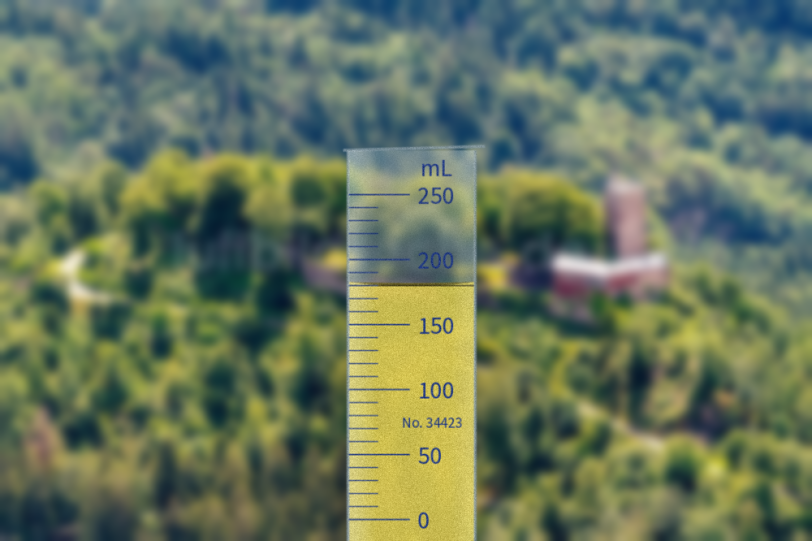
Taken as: mL 180
